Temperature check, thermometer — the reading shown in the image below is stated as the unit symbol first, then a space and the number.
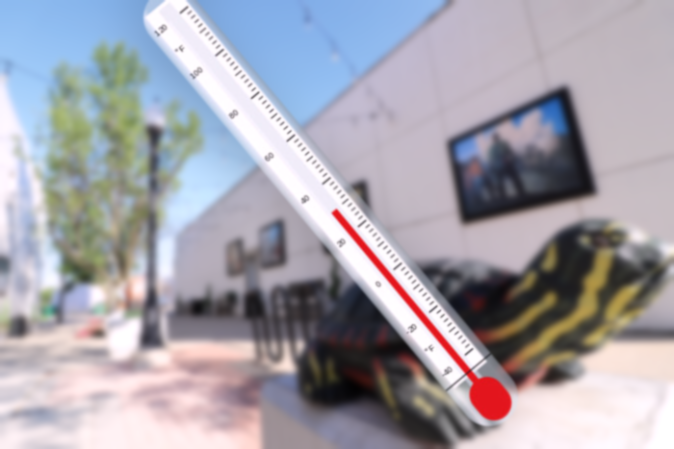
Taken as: °F 30
